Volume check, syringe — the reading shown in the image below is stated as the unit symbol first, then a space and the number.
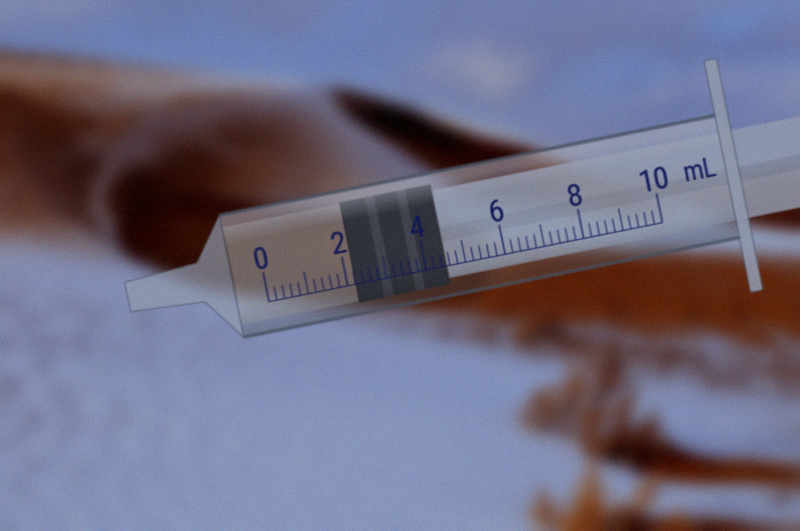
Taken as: mL 2.2
